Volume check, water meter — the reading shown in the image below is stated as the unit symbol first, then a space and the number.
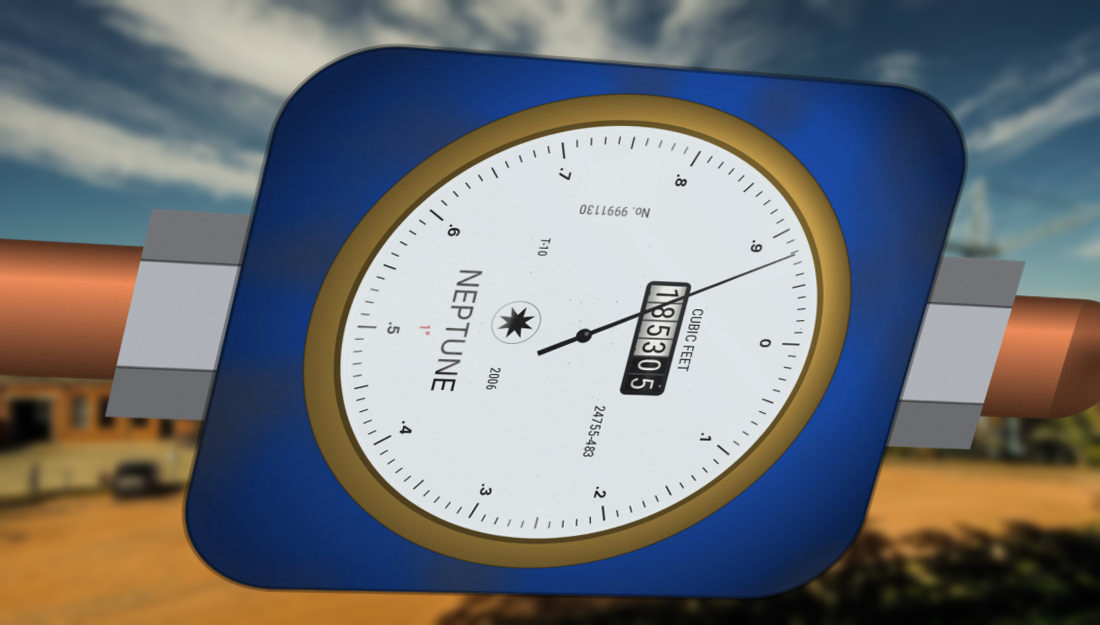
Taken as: ft³ 185304.92
